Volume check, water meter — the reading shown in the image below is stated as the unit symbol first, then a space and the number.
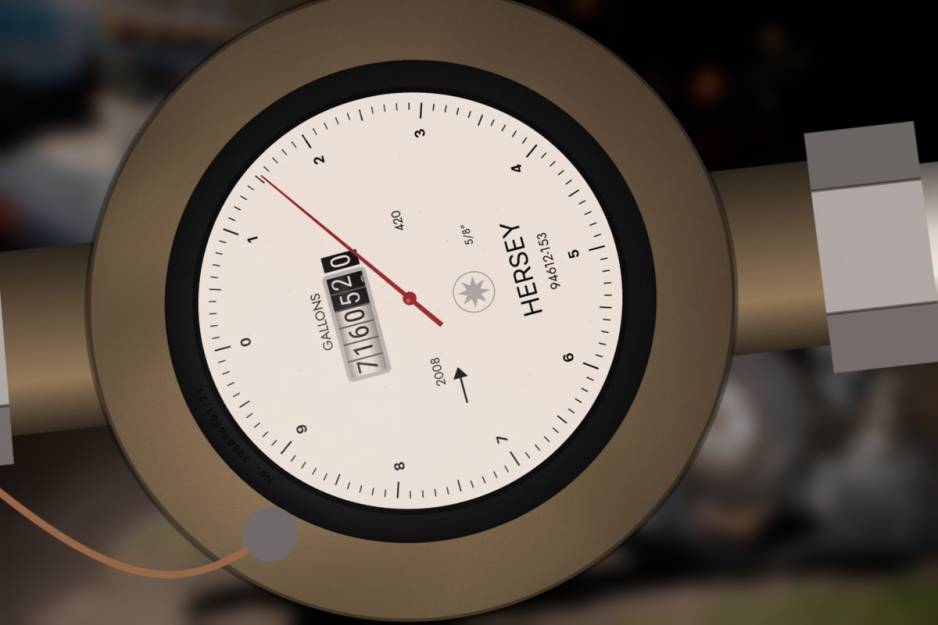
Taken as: gal 7160521.5
